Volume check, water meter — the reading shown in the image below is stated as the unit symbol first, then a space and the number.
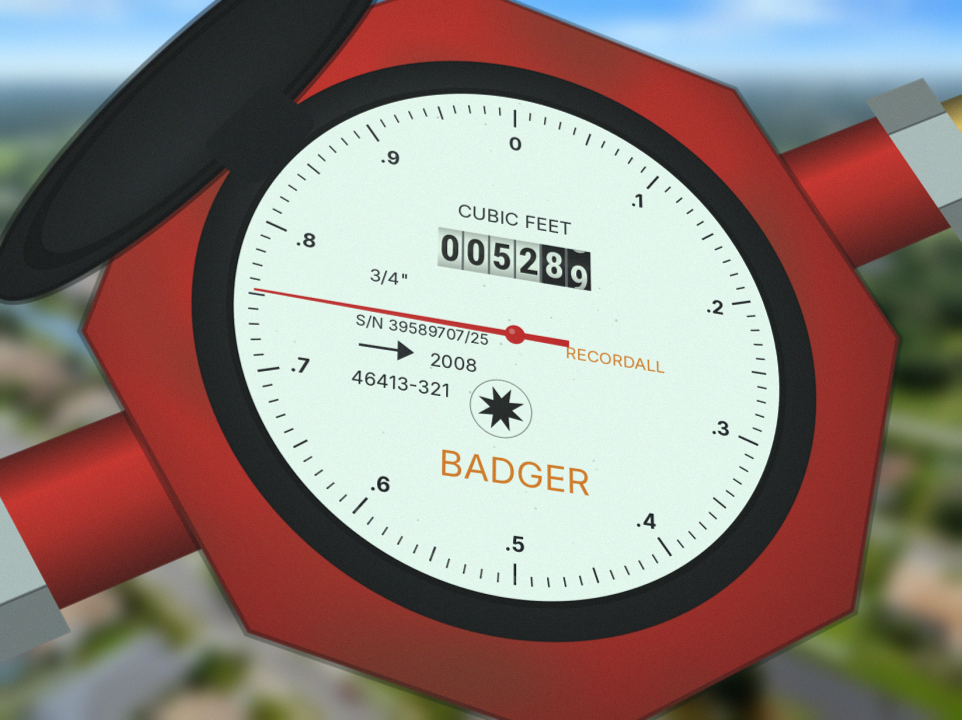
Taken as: ft³ 5288.75
